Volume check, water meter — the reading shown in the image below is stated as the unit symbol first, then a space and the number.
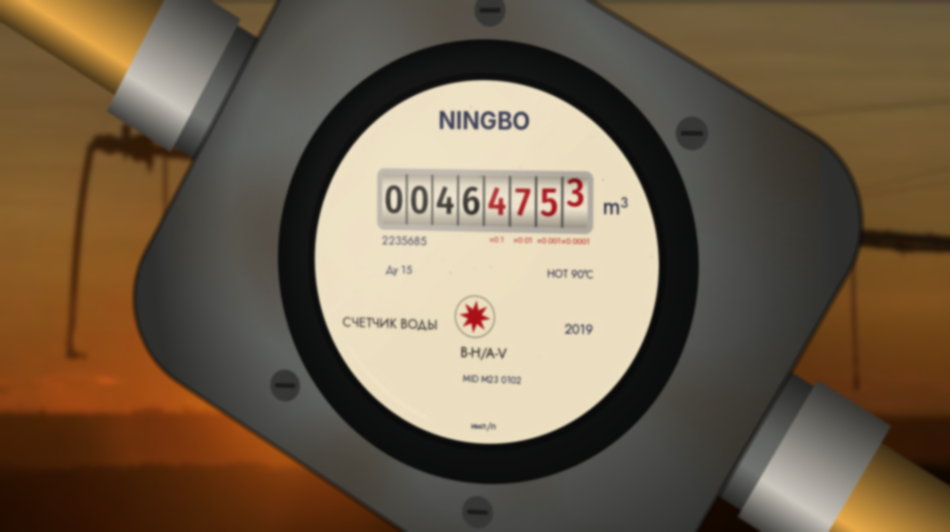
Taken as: m³ 46.4753
